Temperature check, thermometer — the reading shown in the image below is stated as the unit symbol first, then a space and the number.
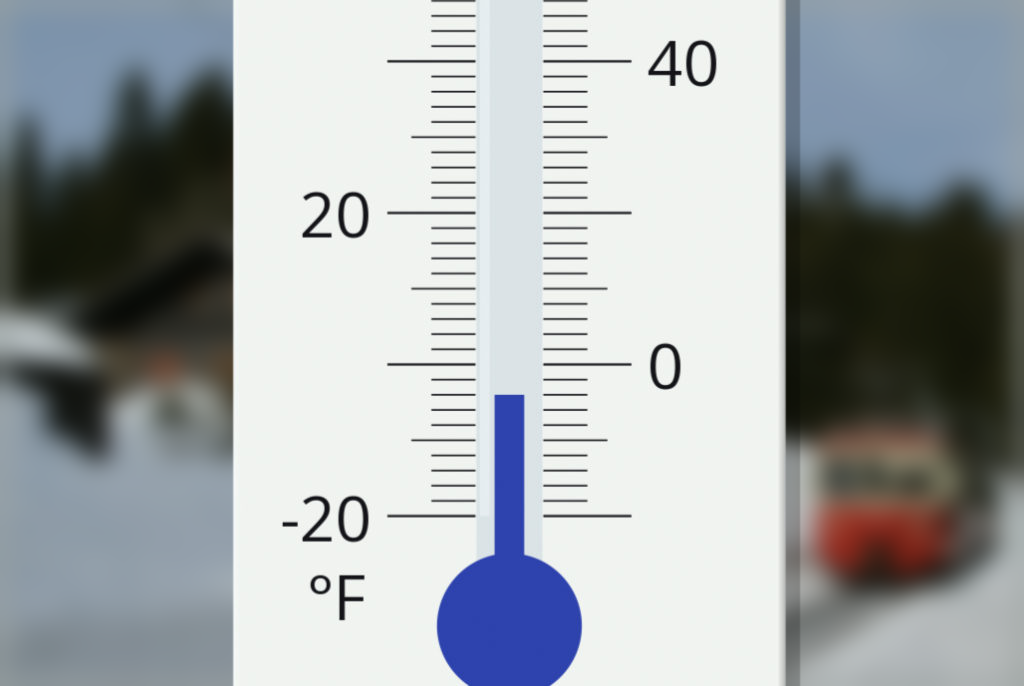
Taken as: °F -4
